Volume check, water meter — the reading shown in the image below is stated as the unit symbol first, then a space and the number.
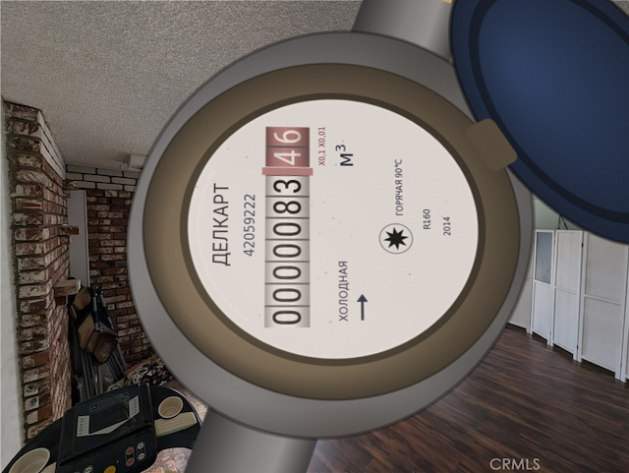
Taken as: m³ 83.46
